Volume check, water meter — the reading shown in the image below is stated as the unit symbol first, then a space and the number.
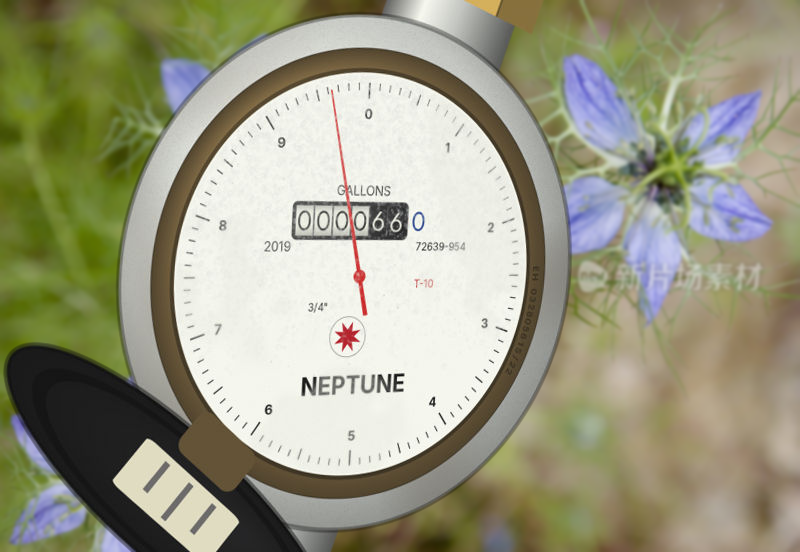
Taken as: gal 659.6
